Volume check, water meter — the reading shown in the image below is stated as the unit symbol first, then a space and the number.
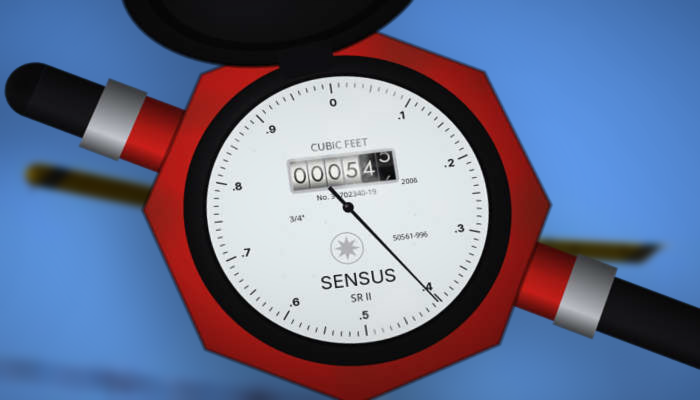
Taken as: ft³ 545.40
